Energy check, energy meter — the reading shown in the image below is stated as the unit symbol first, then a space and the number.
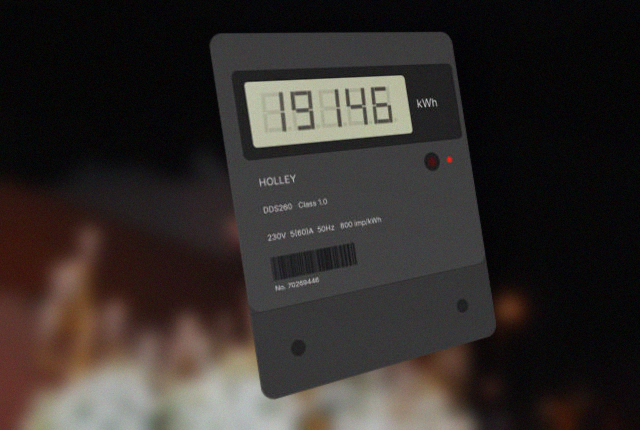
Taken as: kWh 19146
